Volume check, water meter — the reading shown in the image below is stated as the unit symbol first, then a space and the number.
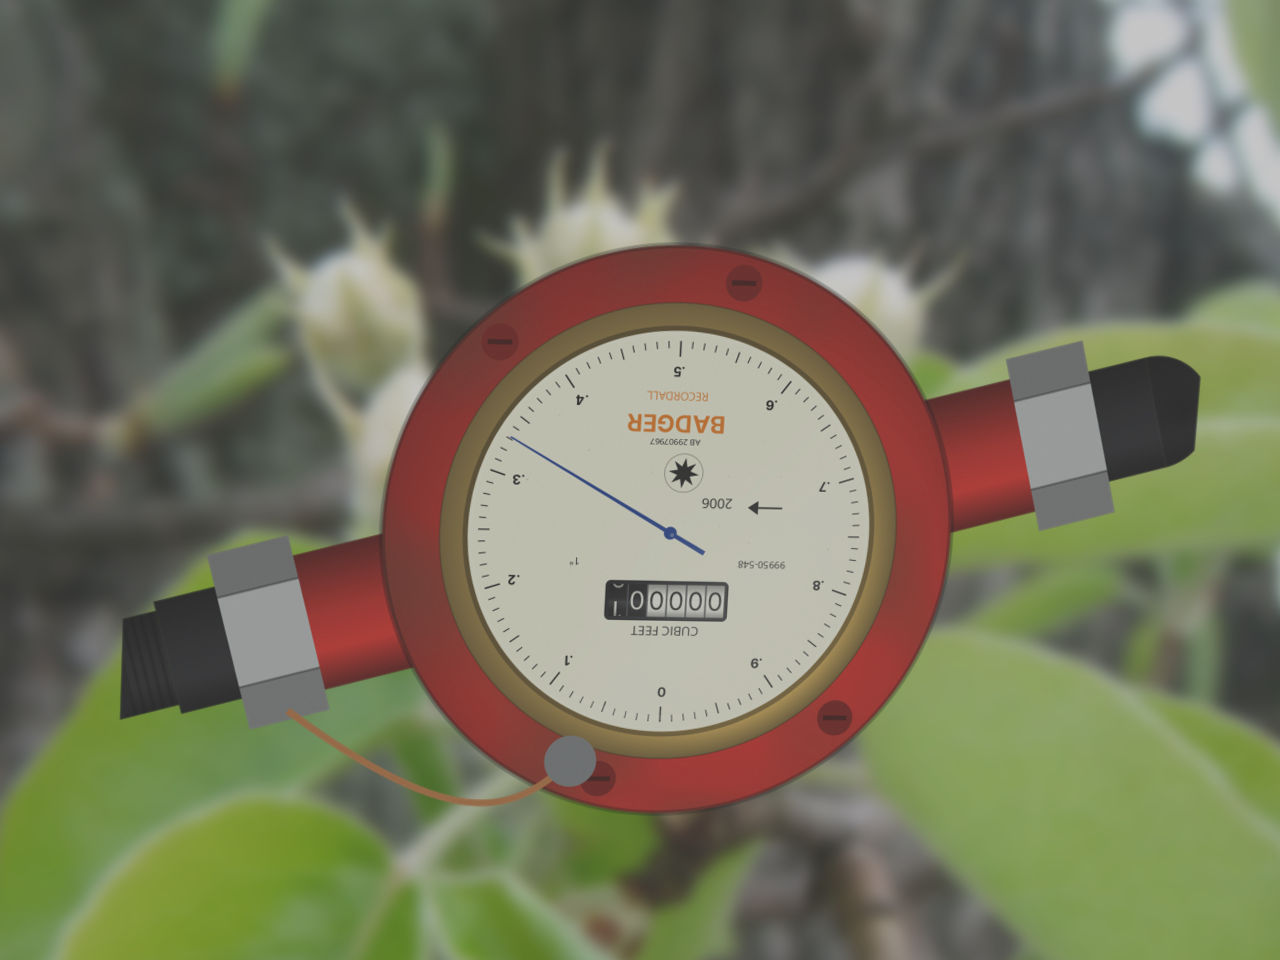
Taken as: ft³ 1.33
